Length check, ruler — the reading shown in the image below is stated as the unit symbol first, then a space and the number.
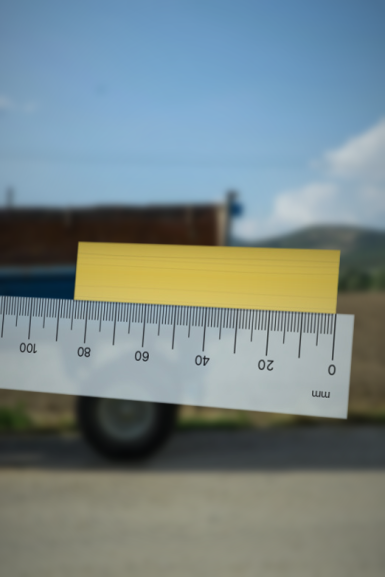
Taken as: mm 85
